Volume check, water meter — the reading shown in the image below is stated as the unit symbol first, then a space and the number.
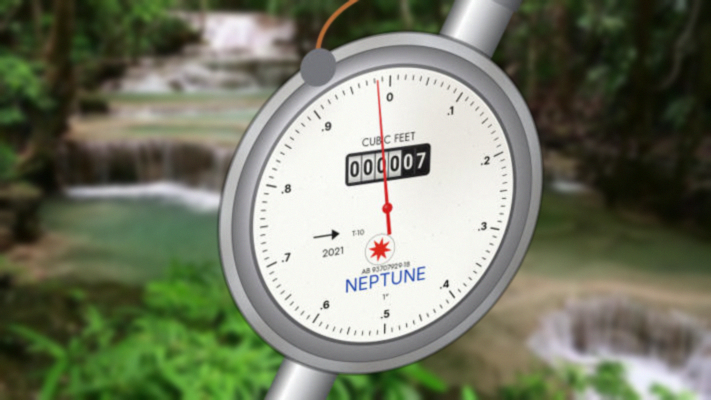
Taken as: ft³ 6.98
